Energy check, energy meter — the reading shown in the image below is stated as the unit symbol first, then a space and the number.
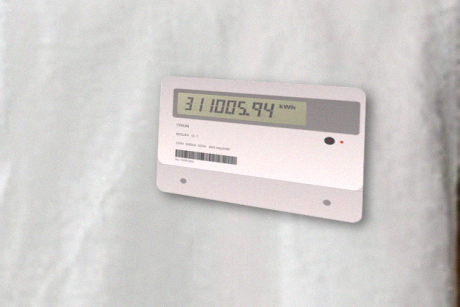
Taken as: kWh 311005.94
